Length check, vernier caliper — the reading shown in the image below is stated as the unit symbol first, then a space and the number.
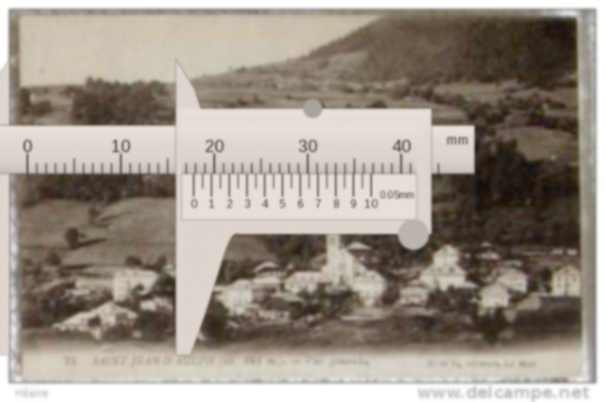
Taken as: mm 17.8
